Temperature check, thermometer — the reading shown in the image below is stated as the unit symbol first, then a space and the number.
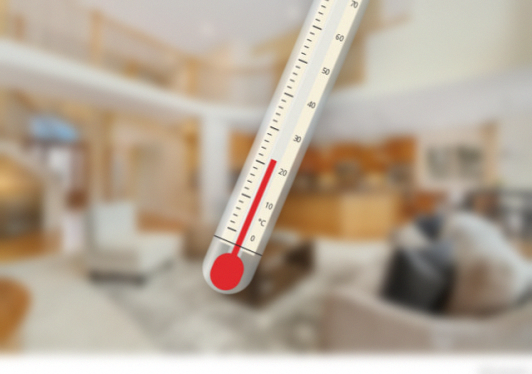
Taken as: °C 22
